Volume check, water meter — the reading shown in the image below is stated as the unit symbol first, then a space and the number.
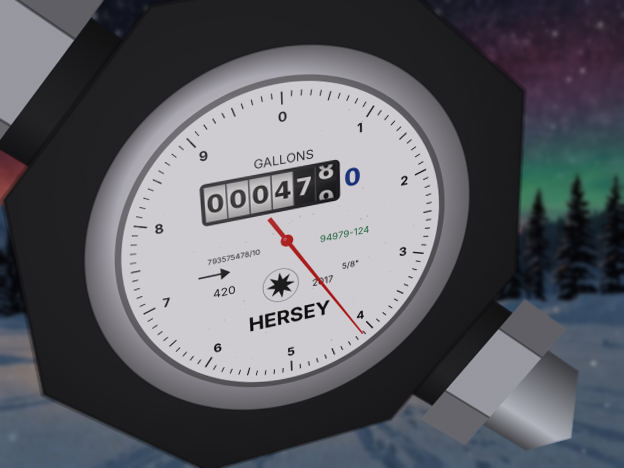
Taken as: gal 4784.1
